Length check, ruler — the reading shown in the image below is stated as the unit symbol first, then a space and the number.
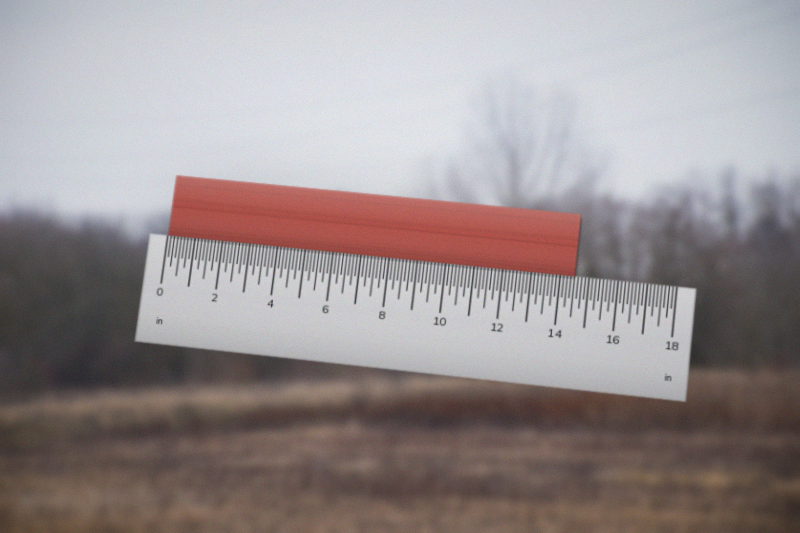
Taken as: in 14.5
